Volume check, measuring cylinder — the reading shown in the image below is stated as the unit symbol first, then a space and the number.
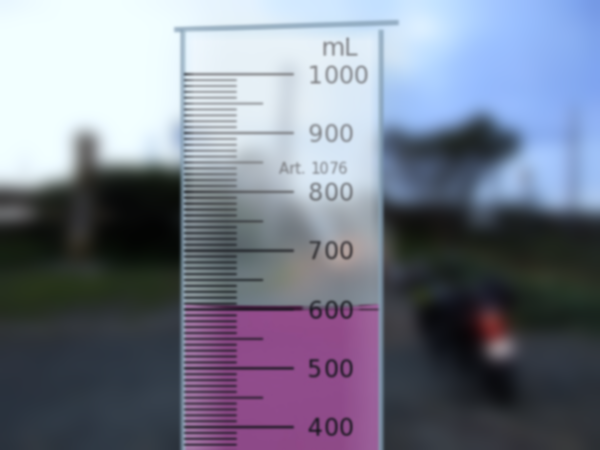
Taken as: mL 600
